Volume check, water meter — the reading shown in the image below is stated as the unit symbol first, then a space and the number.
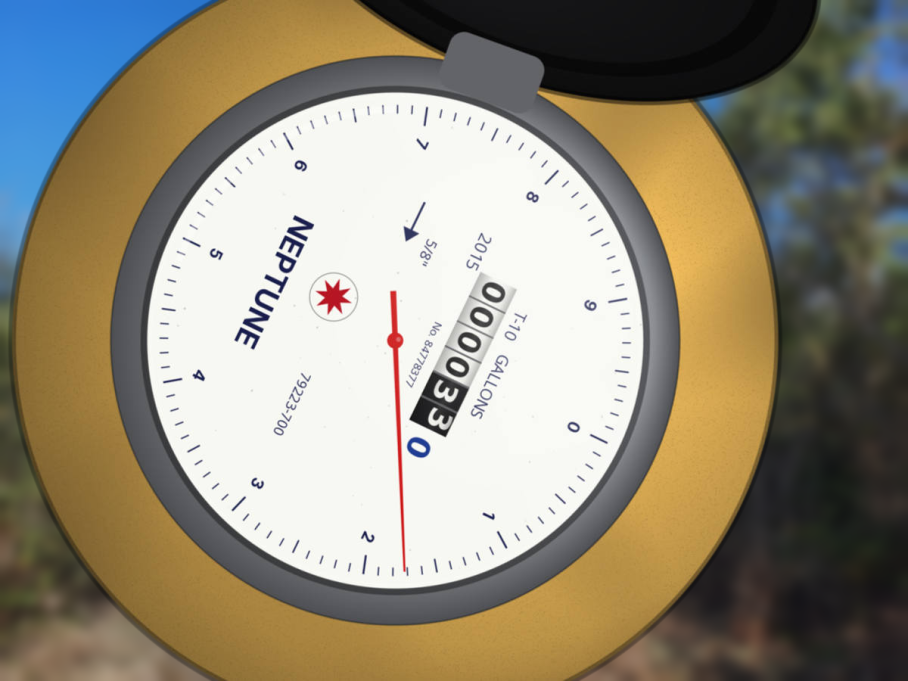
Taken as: gal 331.7
